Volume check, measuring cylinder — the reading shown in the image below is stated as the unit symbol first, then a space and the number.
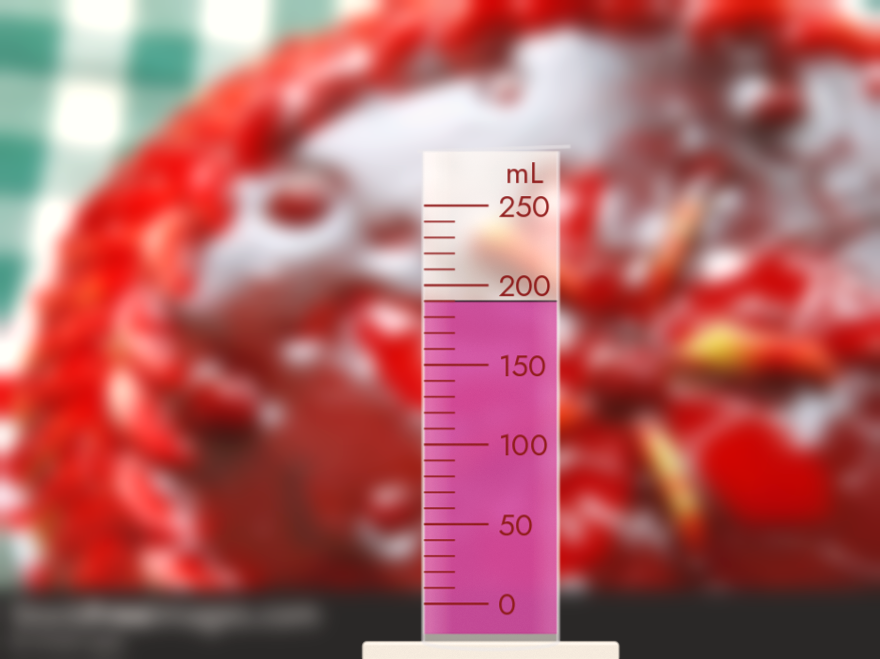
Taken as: mL 190
